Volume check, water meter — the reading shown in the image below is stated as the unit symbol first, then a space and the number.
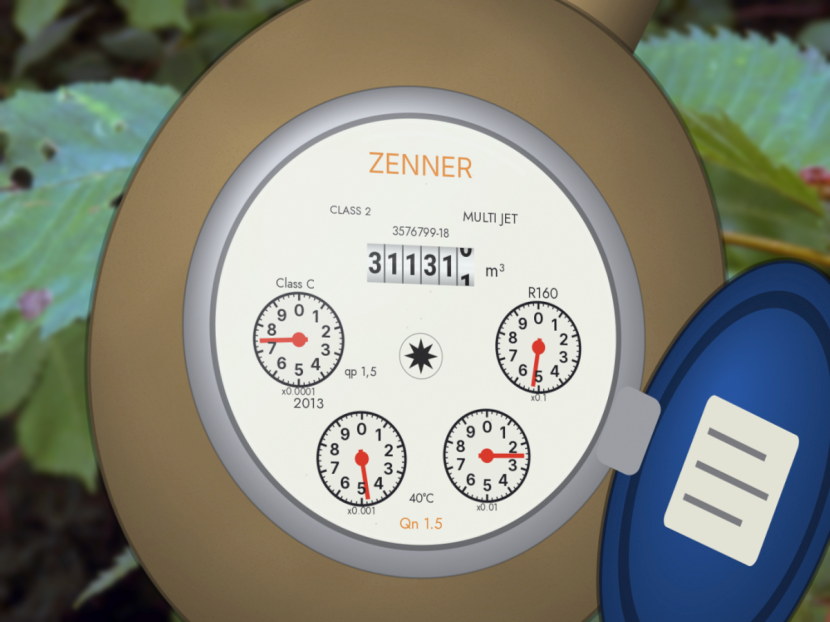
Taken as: m³ 311310.5247
